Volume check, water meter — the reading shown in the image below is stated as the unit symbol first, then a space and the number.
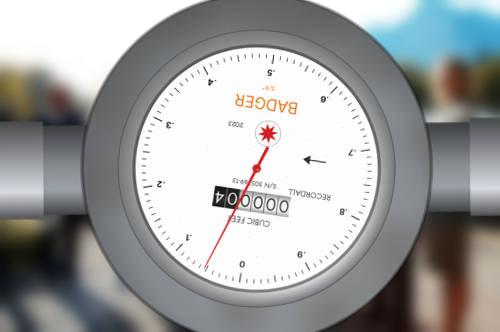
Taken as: ft³ 4.05
